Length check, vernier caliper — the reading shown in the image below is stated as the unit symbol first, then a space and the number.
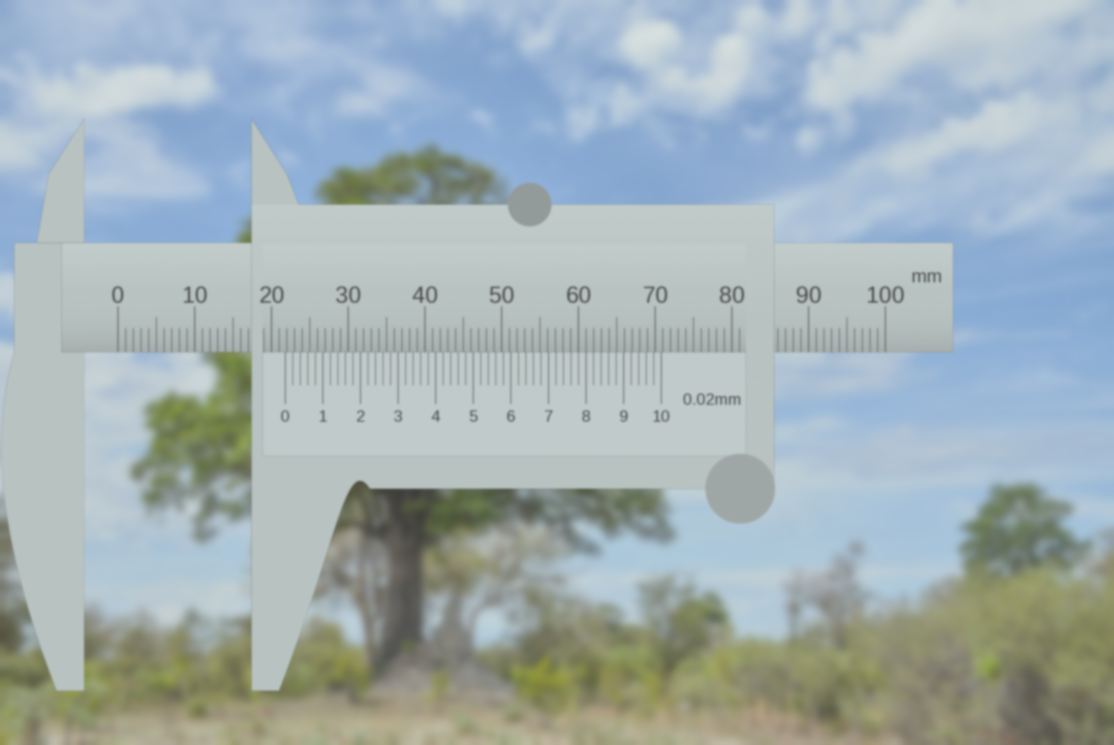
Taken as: mm 21.8
